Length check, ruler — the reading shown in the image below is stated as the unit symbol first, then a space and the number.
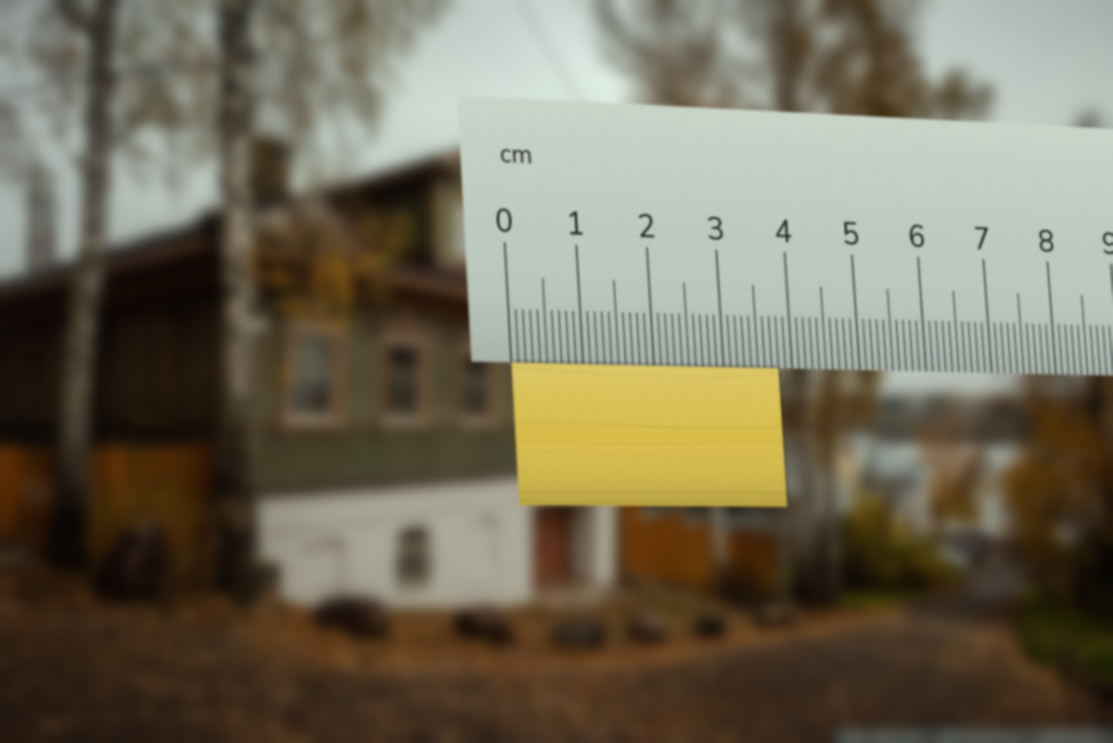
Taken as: cm 3.8
